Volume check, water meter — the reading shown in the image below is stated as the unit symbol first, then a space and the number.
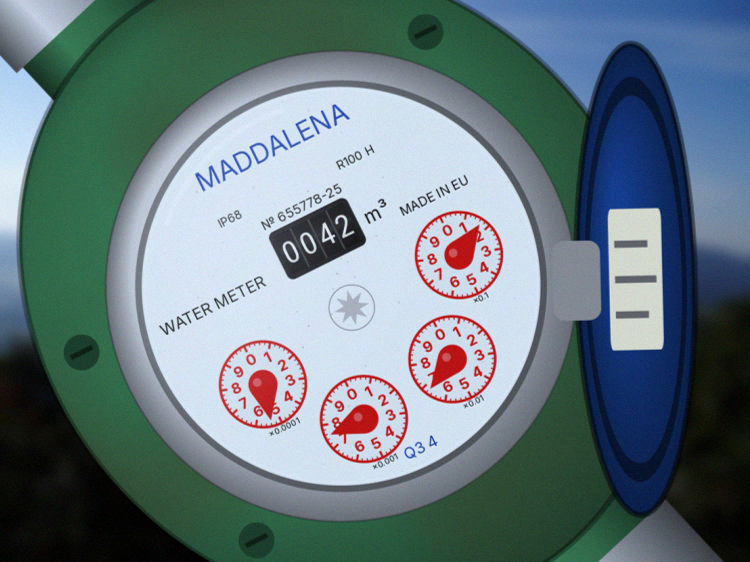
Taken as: m³ 42.1675
